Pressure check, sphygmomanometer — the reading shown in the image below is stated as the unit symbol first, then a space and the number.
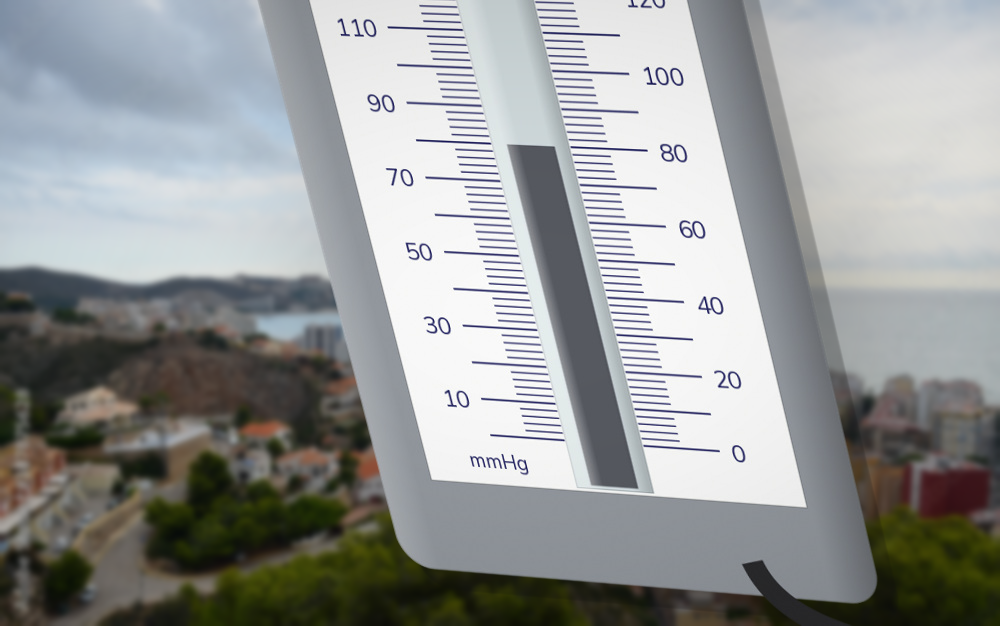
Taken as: mmHg 80
